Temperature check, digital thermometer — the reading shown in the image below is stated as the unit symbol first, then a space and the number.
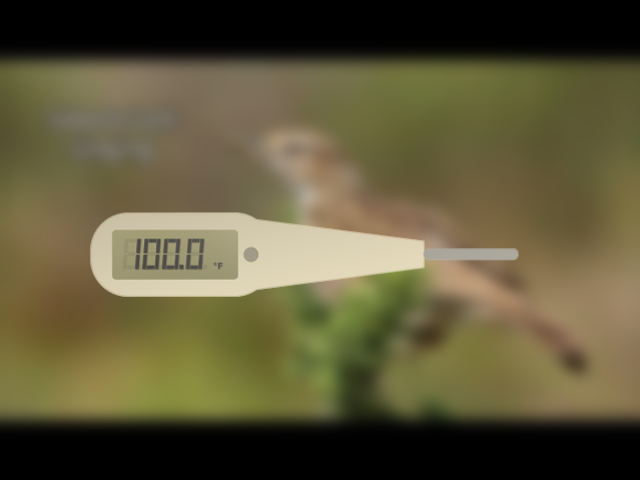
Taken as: °F 100.0
